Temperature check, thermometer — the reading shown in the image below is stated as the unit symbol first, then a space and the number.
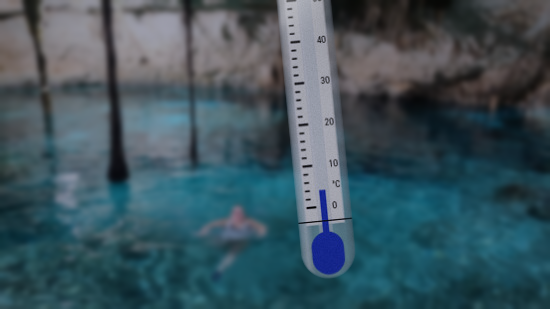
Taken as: °C 4
